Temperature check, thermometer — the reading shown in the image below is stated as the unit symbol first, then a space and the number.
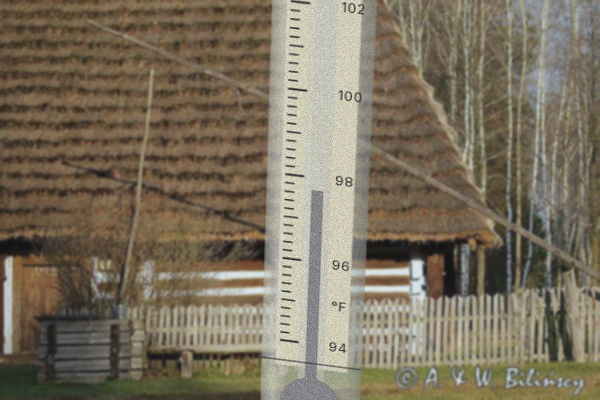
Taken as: °F 97.7
